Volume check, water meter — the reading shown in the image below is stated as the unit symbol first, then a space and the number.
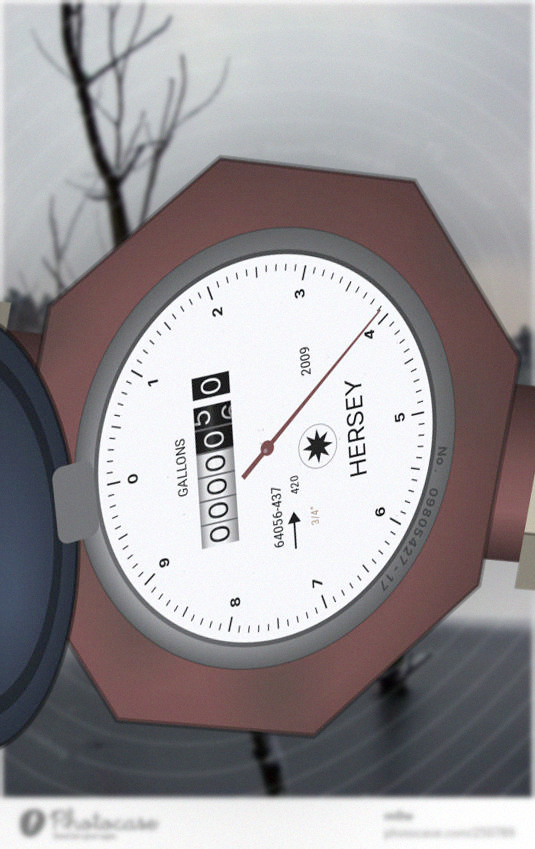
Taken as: gal 53.9
